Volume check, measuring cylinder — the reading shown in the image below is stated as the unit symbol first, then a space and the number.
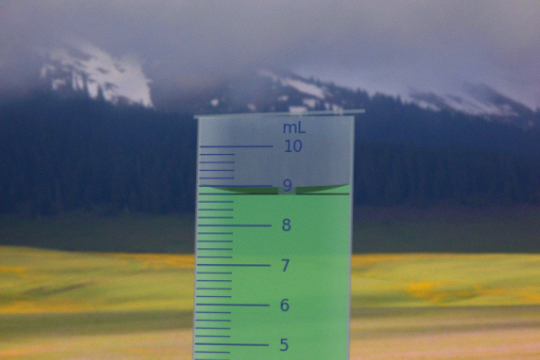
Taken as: mL 8.8
